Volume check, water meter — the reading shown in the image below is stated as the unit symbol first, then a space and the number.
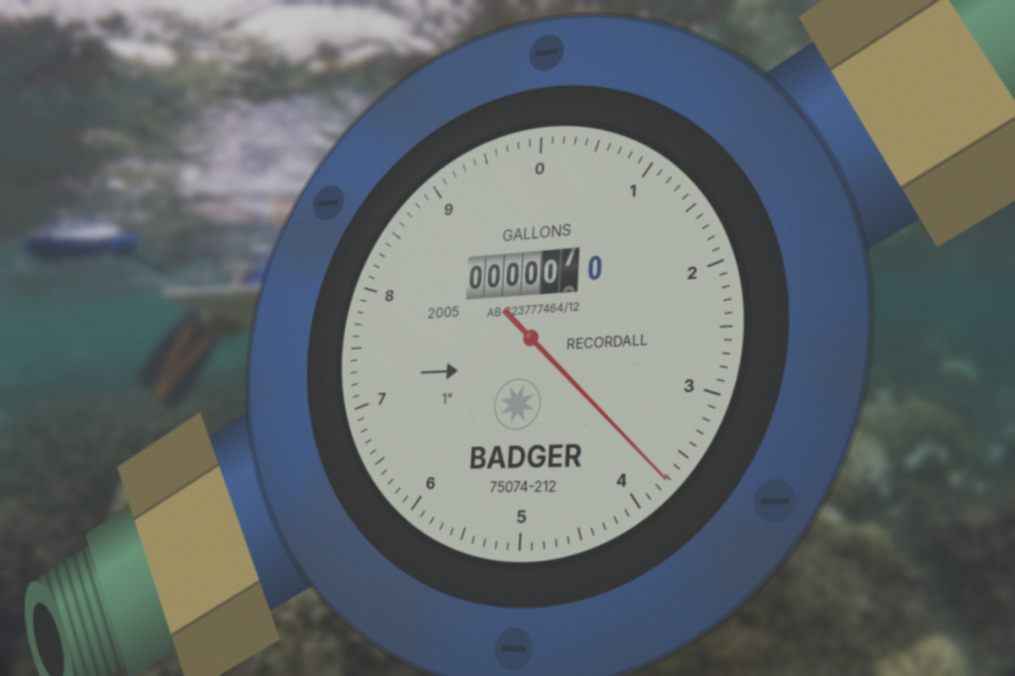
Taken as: gal 73.7
